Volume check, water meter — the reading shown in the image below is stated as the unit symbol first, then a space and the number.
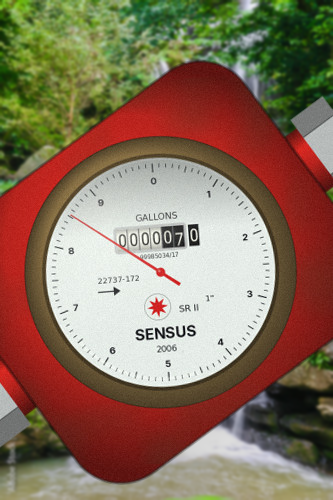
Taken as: gal 68.5
